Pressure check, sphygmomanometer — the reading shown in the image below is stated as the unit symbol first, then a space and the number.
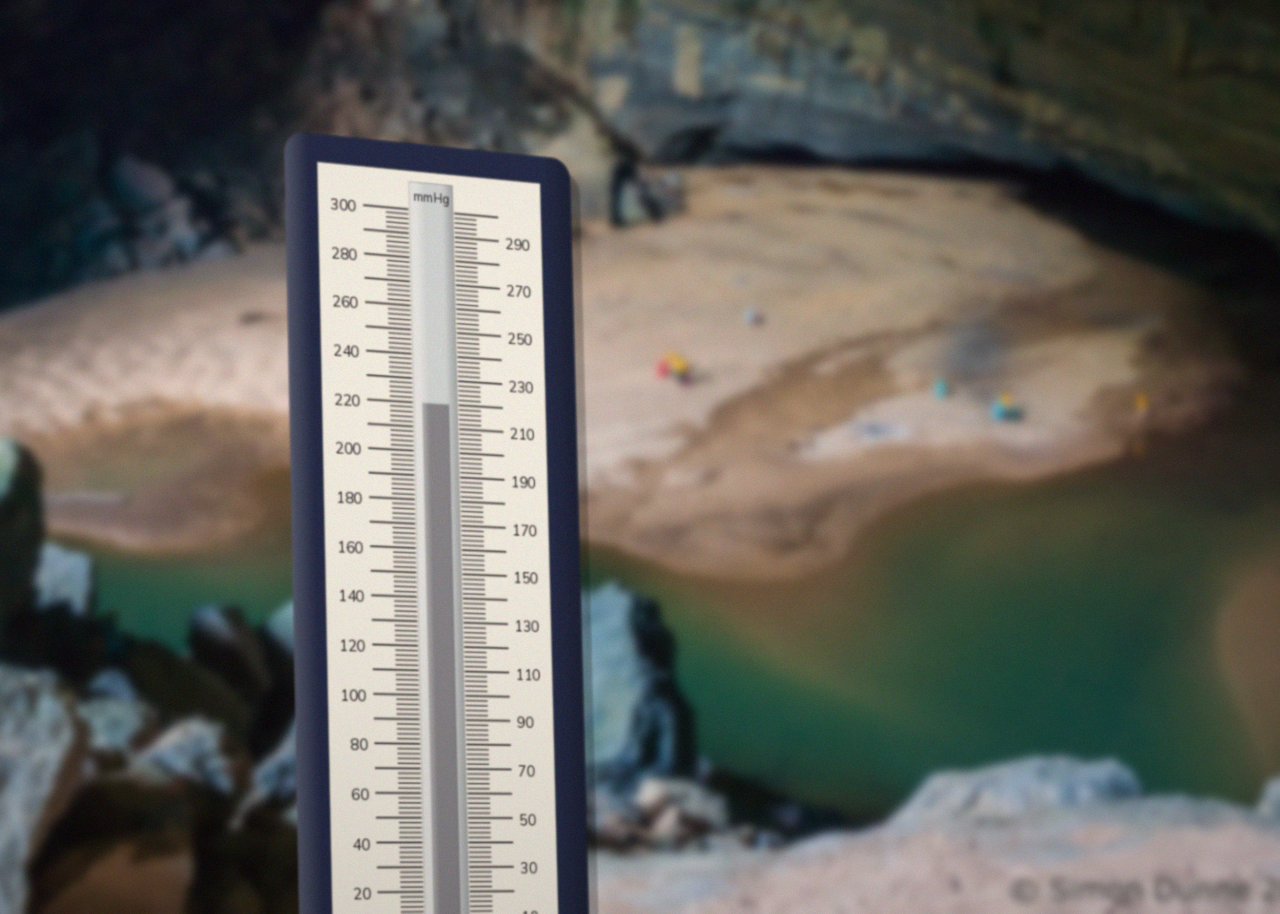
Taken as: mmHg 220
